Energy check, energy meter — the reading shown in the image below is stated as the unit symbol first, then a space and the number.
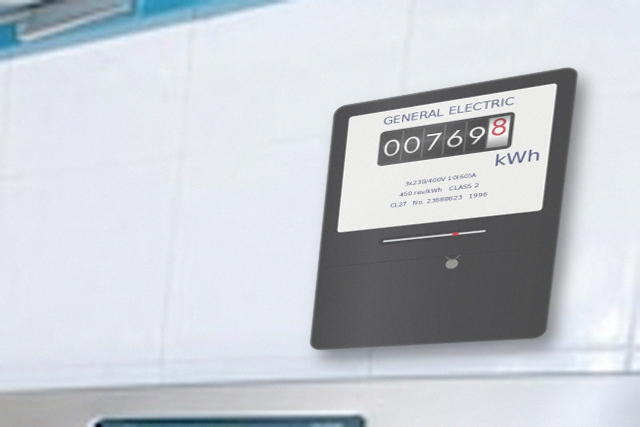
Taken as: kWh 769.8
